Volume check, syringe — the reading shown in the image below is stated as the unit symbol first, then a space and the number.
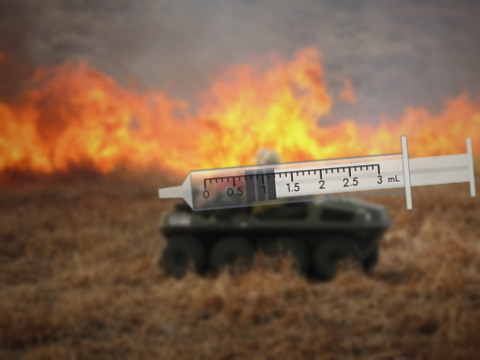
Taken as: mL 0.7
